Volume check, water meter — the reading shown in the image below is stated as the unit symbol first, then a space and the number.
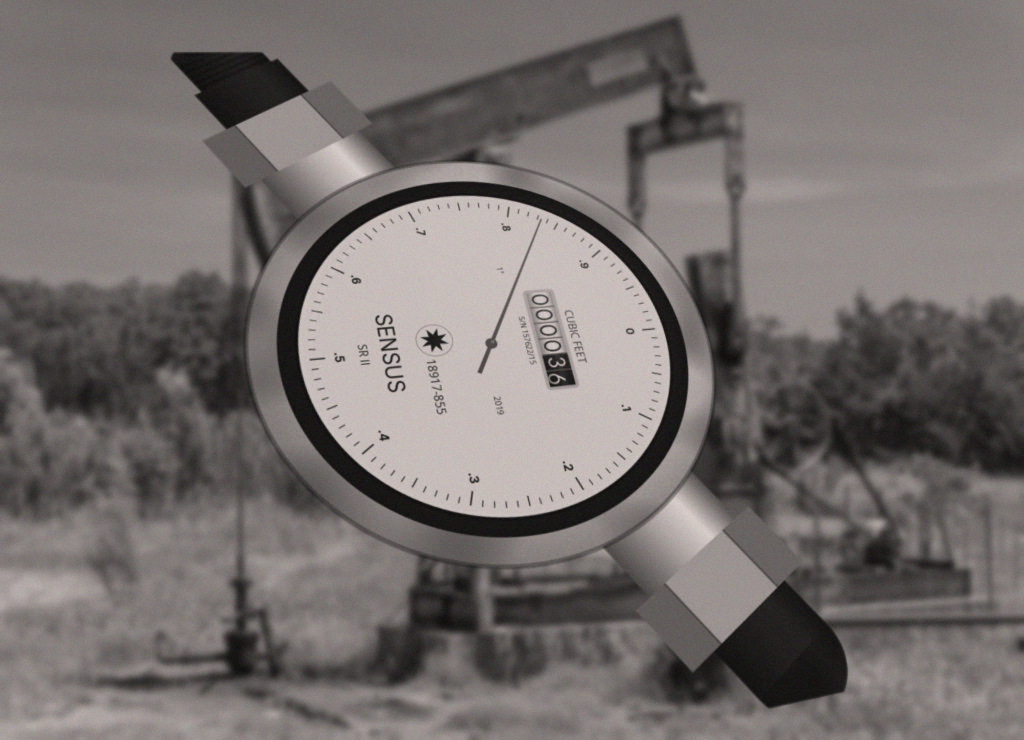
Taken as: ft³ 35.83
